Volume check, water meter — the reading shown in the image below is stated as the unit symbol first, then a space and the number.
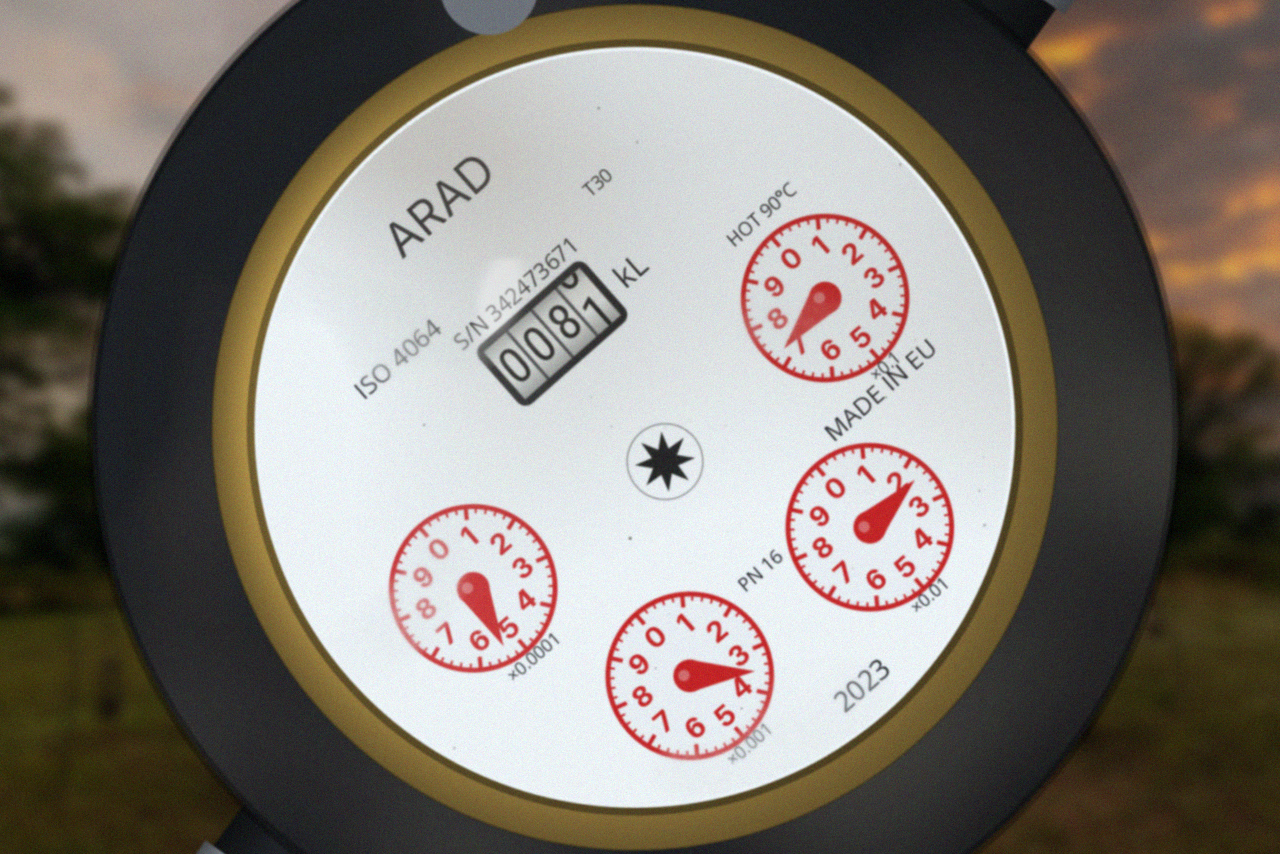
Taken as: kL 80.7235
